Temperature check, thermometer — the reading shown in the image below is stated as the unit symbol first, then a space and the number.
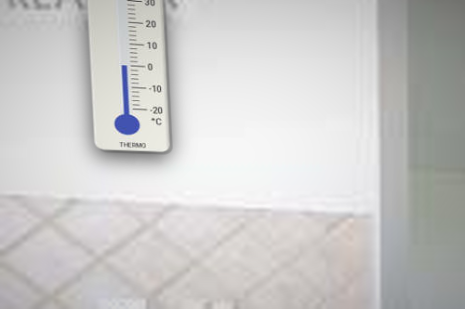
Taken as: °C 0
